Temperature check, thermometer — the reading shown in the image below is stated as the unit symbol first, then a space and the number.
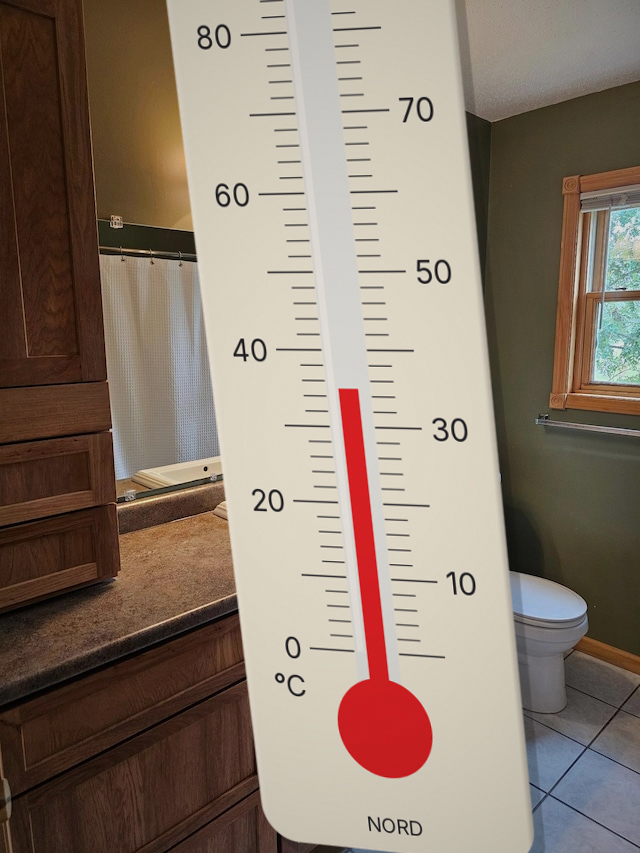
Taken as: °C 35
